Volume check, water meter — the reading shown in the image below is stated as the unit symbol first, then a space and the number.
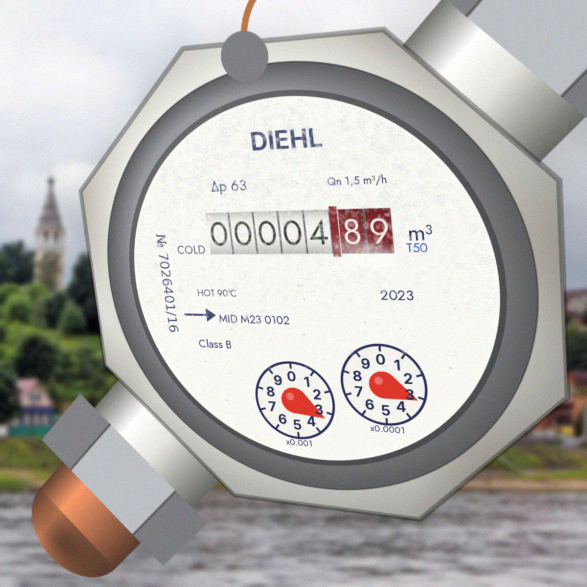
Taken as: m³ 4.8933
